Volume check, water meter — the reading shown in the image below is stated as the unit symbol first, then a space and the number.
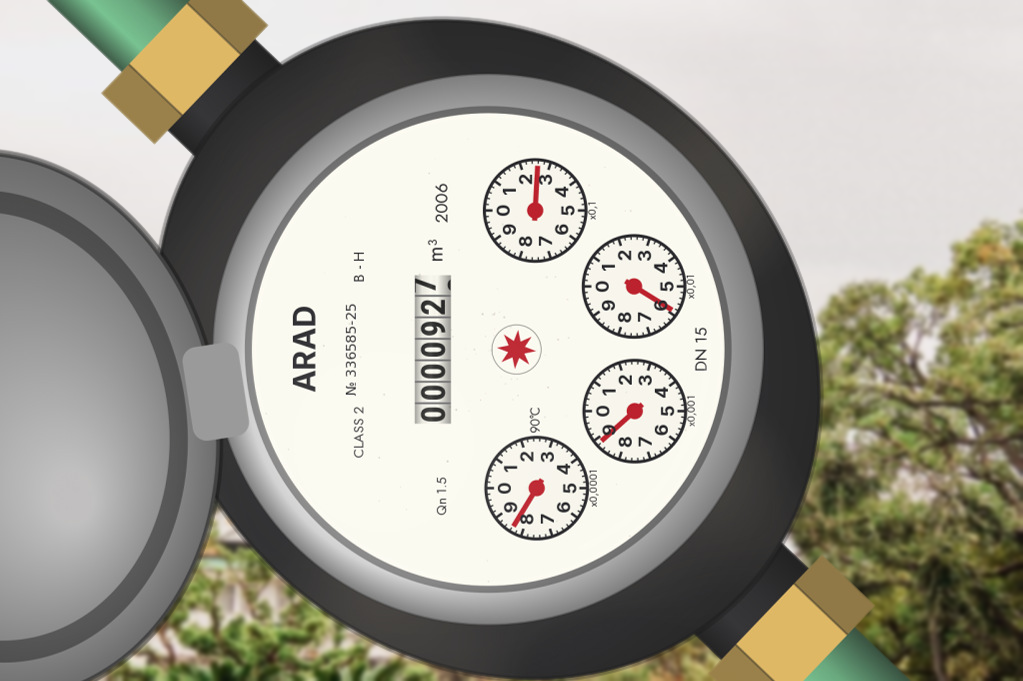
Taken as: m³ 927.2588
